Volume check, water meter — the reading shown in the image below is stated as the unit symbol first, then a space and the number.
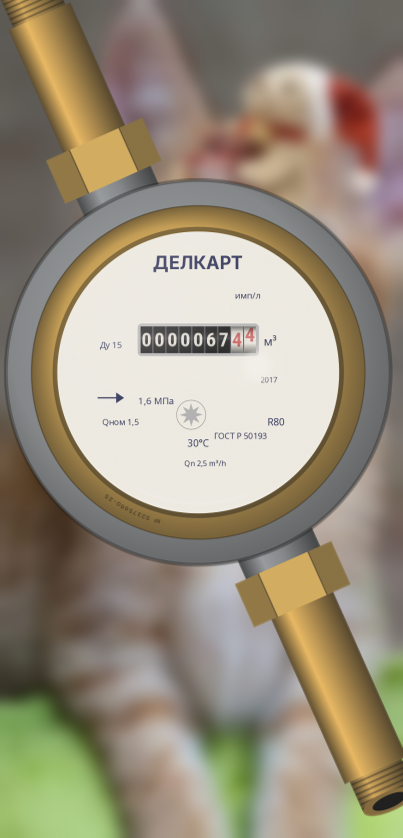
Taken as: m³ 67.44
